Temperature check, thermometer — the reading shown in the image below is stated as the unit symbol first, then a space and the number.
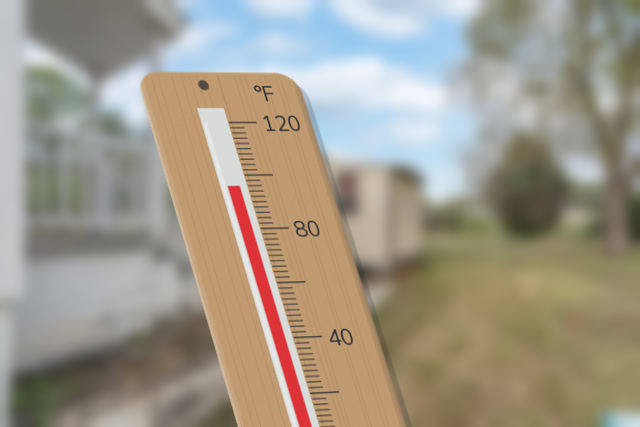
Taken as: °F 96
